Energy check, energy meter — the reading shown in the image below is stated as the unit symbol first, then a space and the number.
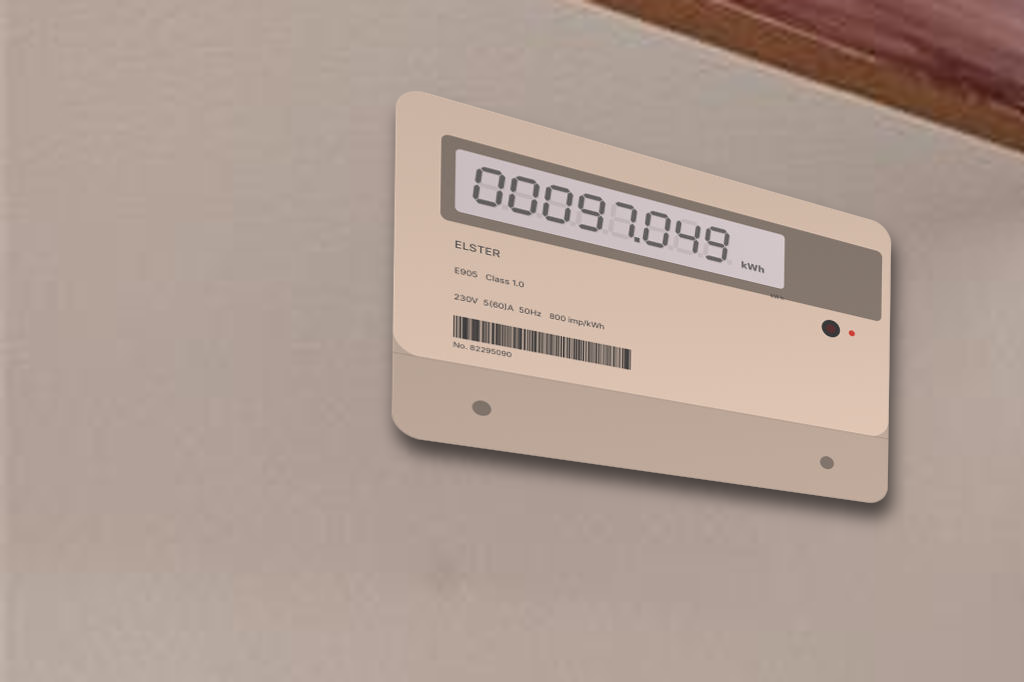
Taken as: kWh 97.049
